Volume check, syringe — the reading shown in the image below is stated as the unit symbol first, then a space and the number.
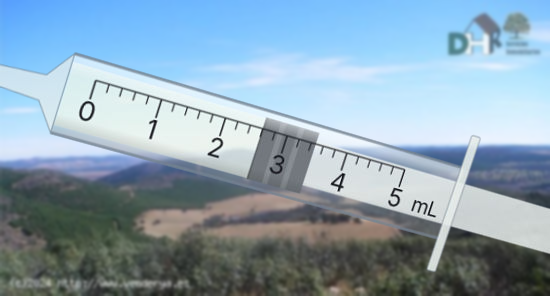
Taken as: mL 2.6
